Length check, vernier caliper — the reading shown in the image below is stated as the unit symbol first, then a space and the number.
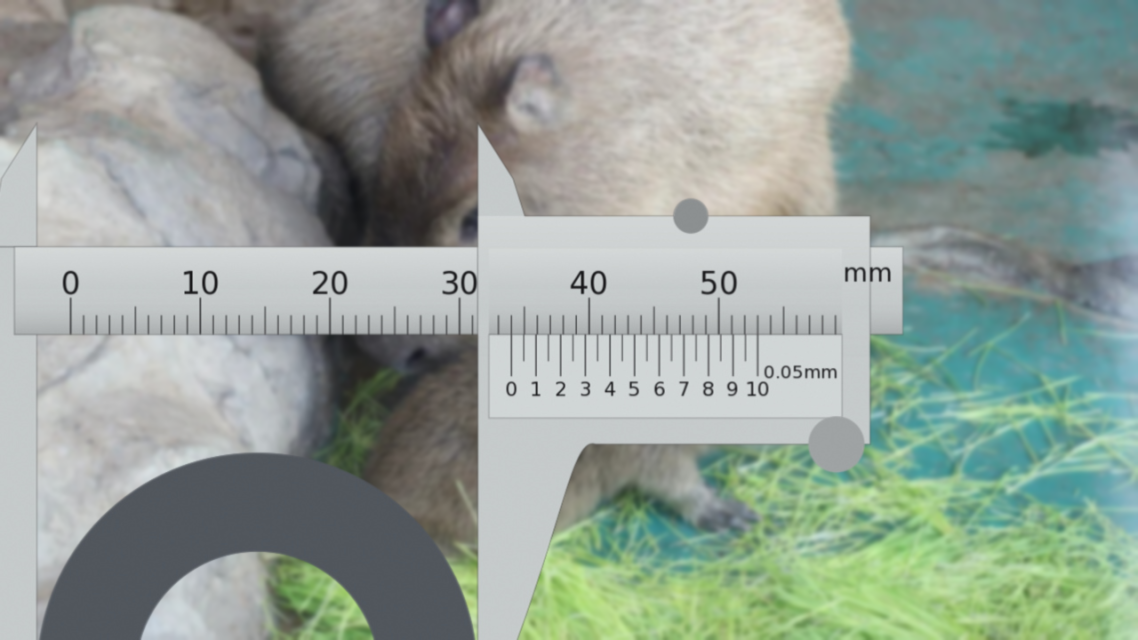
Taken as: mm 34.0
